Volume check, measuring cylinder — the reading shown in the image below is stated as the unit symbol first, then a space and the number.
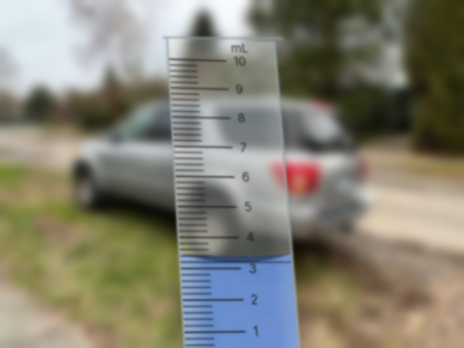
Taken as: mL 3.2
